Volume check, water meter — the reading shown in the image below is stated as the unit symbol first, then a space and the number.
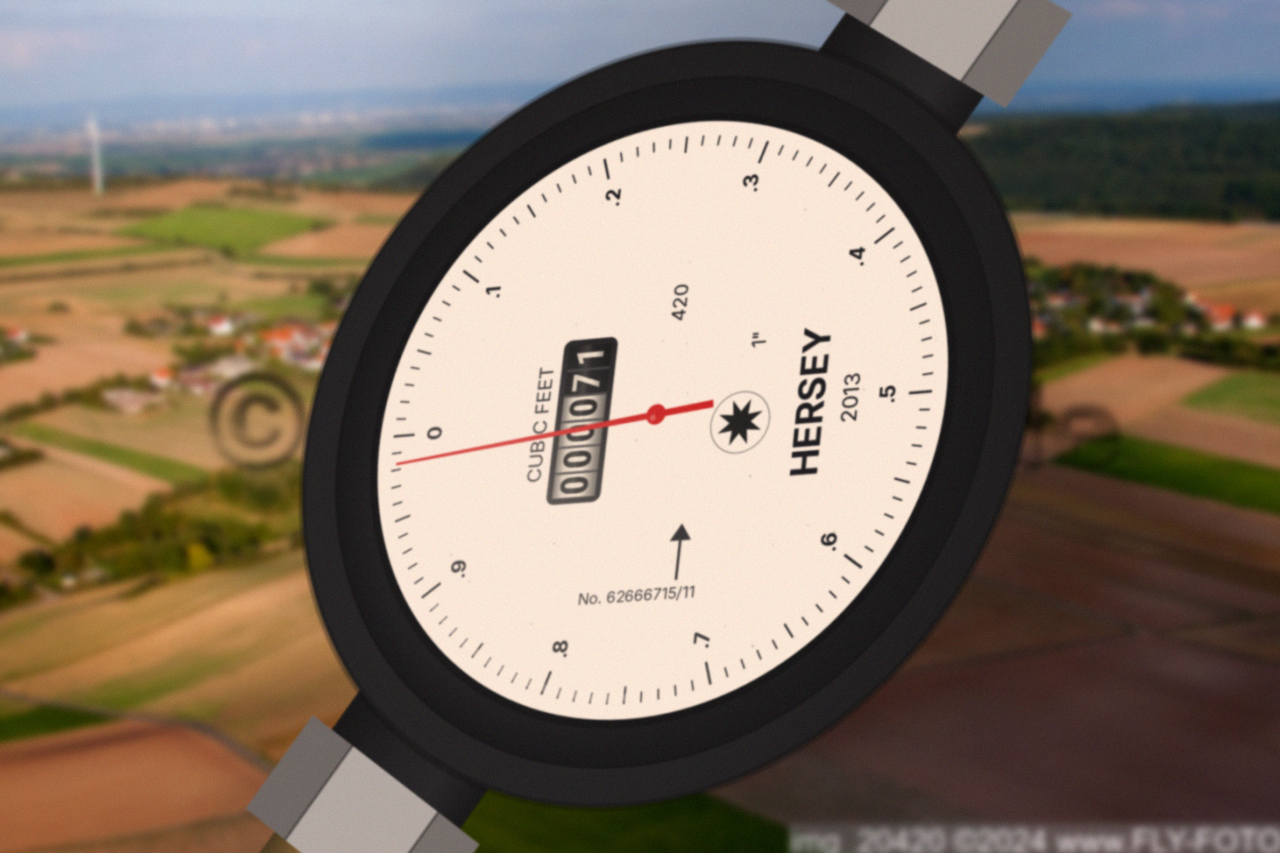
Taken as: ft³ 70.98
